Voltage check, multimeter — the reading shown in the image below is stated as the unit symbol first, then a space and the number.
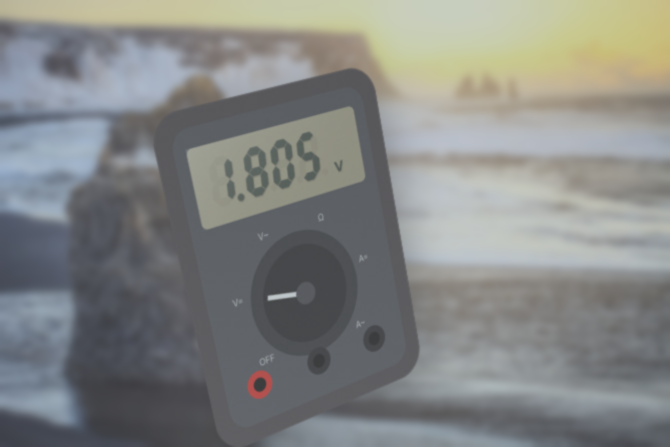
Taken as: V 1.805
